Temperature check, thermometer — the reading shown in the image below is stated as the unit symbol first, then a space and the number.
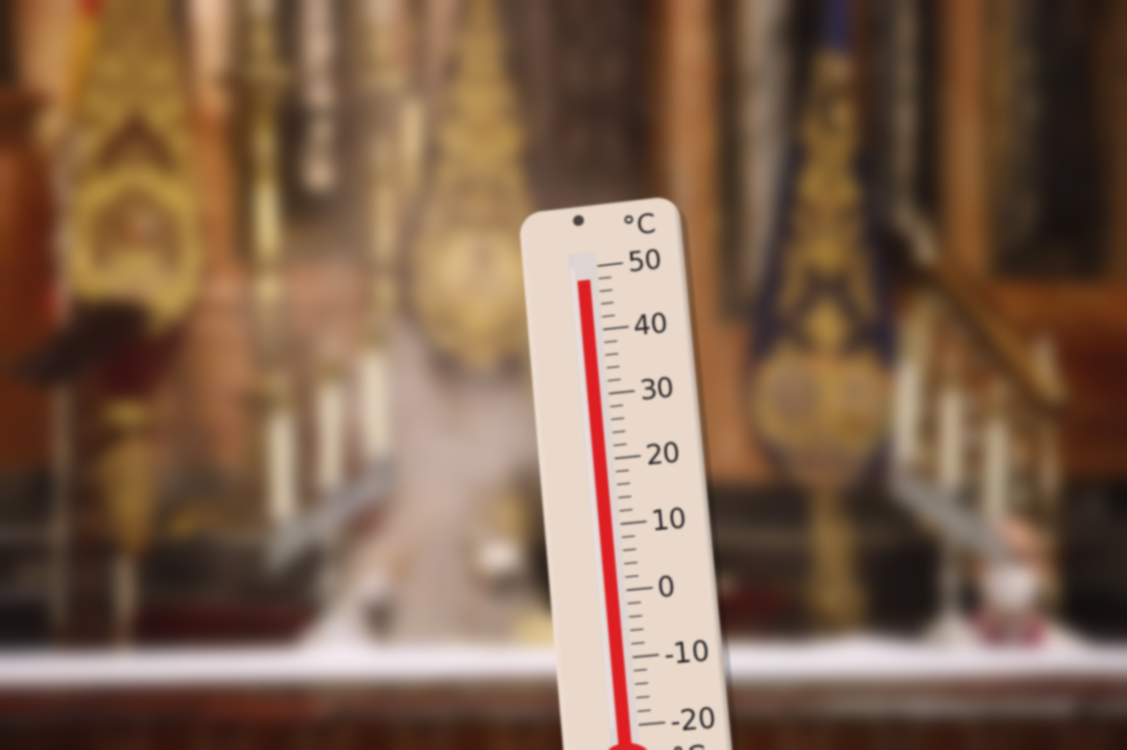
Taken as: °C 48
